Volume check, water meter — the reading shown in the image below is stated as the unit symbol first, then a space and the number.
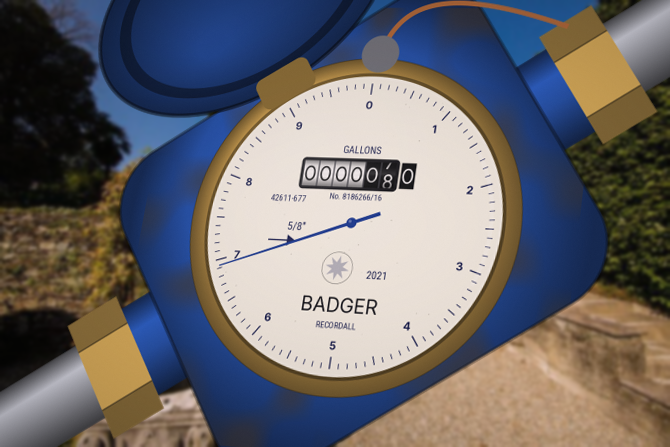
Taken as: gal 76.9
